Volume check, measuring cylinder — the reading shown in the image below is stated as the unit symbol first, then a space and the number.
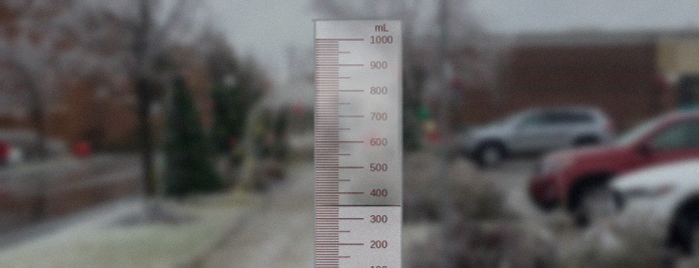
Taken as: mL 350
